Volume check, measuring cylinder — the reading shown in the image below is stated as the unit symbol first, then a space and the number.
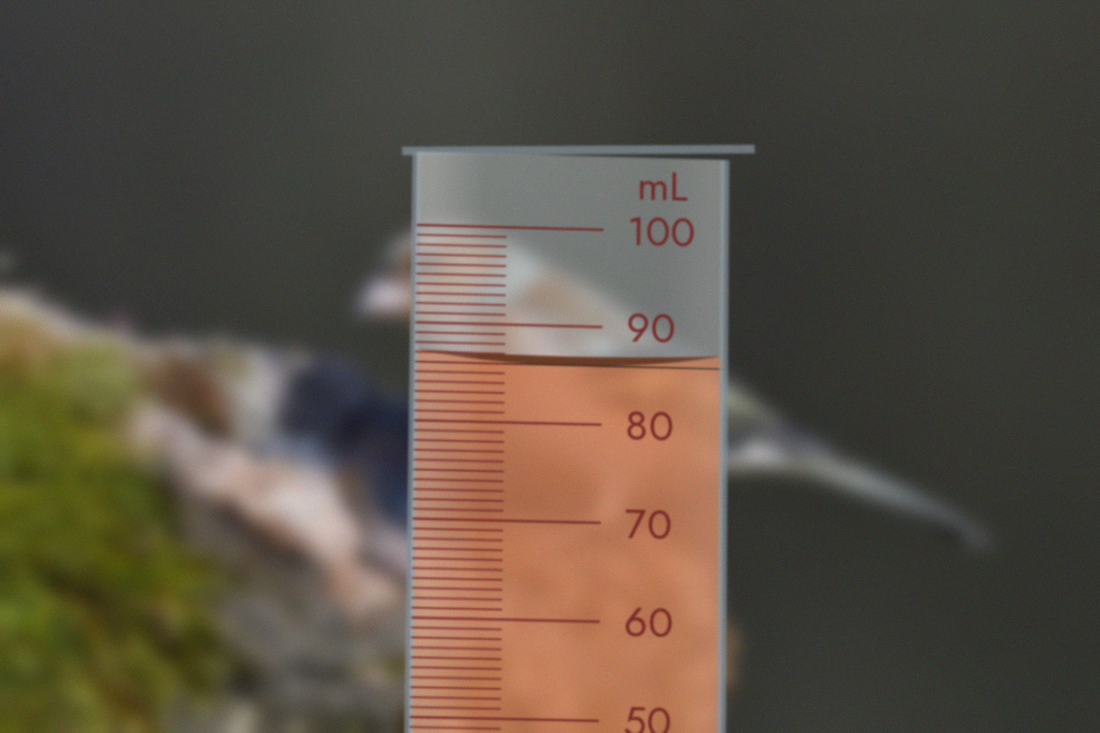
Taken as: mL 86
